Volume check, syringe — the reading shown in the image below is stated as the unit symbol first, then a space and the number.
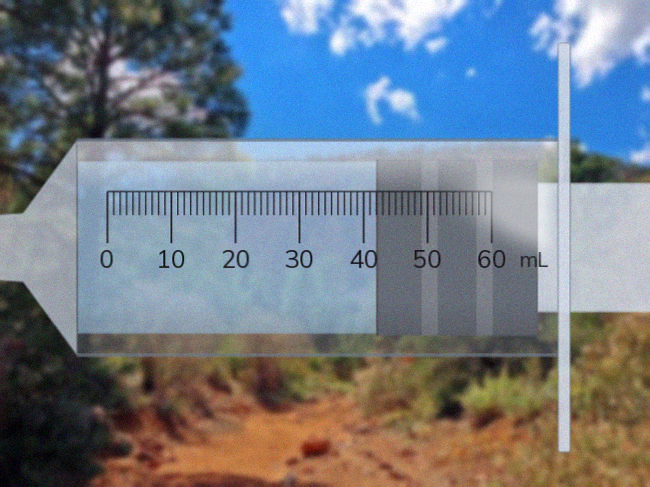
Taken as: mL 42
